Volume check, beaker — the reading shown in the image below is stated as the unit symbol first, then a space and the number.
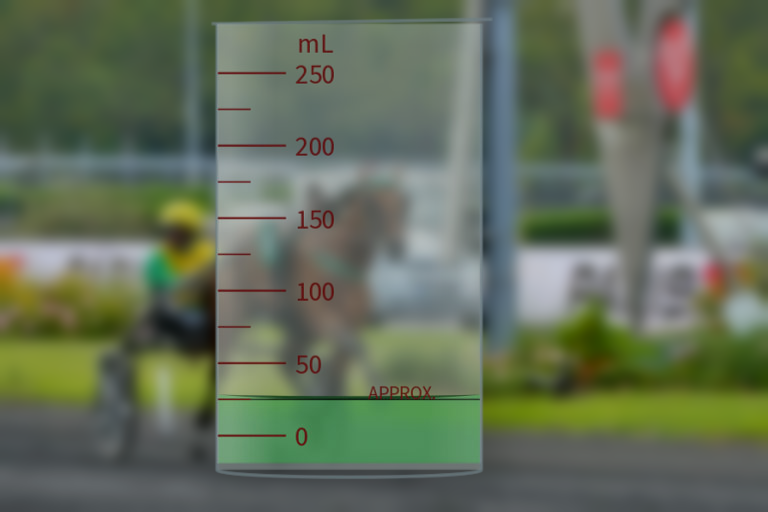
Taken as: mL 25
